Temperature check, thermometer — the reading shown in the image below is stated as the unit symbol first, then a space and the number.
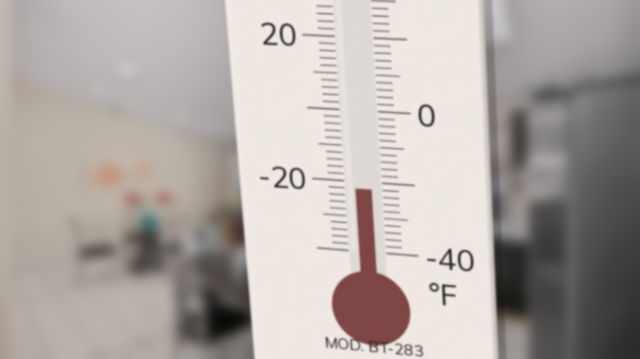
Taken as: °F -22
